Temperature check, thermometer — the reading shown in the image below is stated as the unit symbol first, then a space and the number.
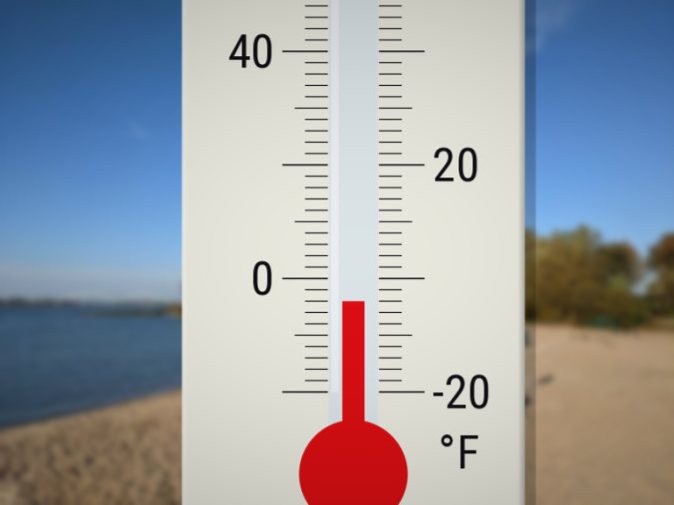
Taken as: °F -4
